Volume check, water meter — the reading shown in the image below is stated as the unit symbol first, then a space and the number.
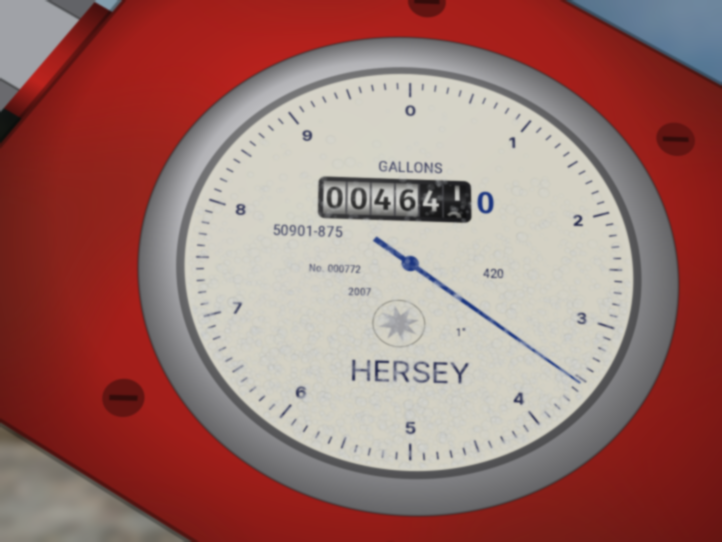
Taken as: gal 46413.5
